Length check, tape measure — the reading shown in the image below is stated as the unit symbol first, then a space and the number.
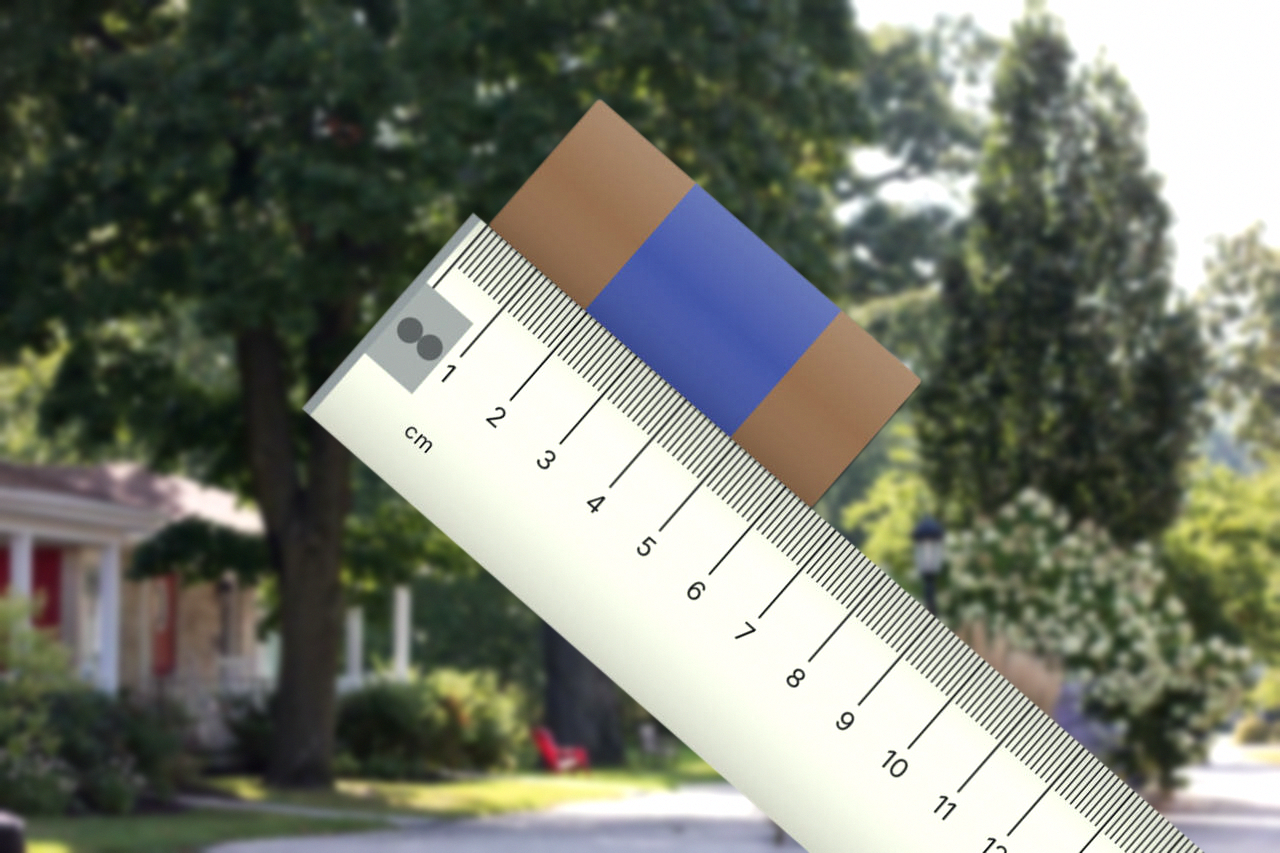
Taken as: cm 6.5
